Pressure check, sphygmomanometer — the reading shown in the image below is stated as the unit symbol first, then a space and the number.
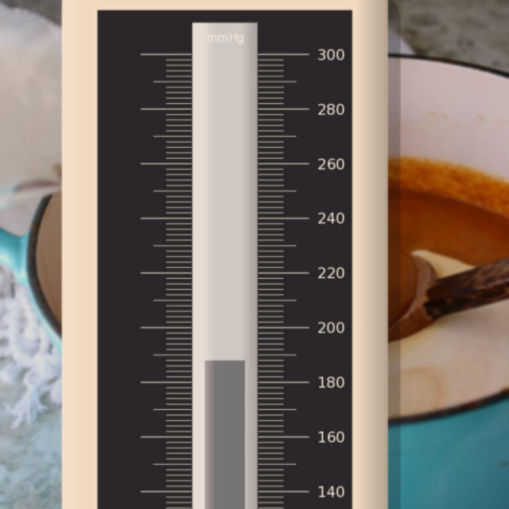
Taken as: mmHg 188
